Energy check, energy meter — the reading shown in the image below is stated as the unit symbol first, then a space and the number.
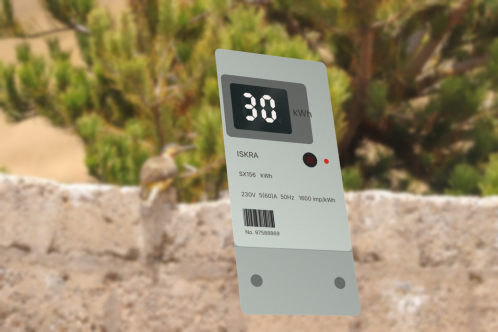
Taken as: kWh 30
